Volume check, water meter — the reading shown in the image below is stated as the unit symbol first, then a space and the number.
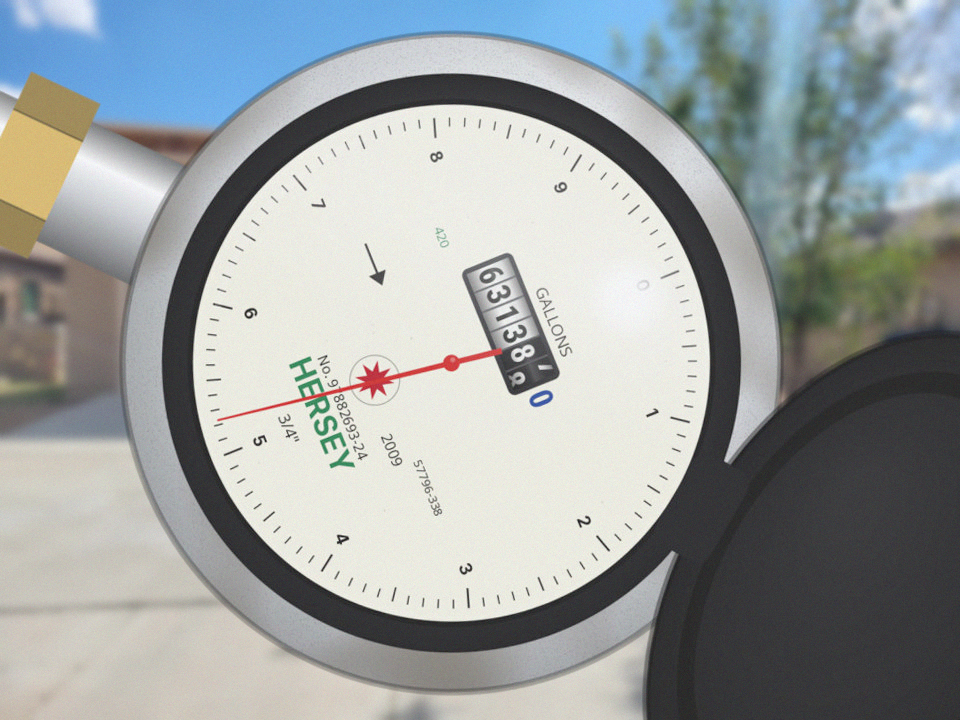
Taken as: gal 6313875.2
